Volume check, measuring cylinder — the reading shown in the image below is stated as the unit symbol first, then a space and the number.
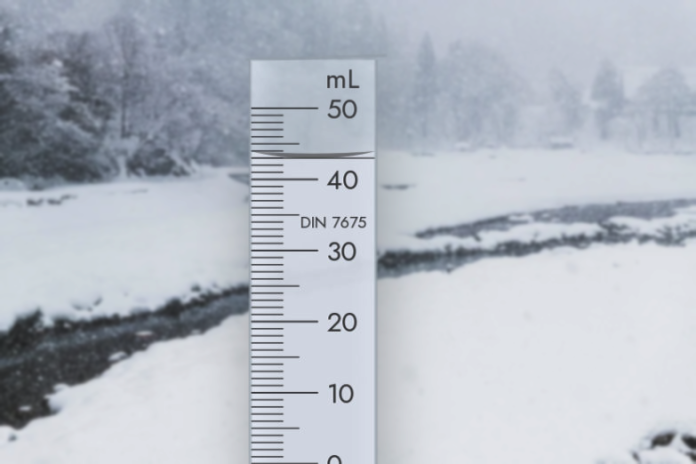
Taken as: mL 43
